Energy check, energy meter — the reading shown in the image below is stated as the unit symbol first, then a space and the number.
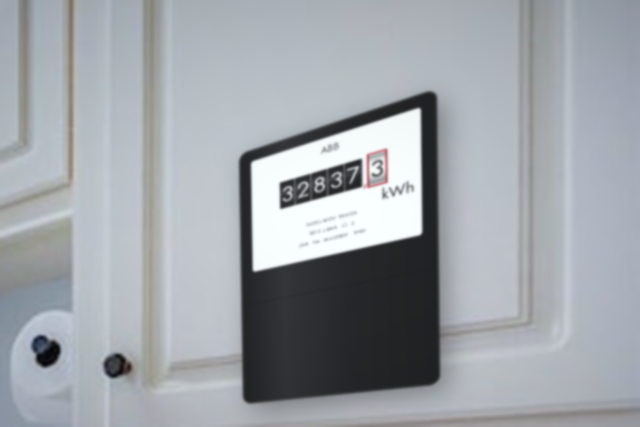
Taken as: kWh 32837.3
